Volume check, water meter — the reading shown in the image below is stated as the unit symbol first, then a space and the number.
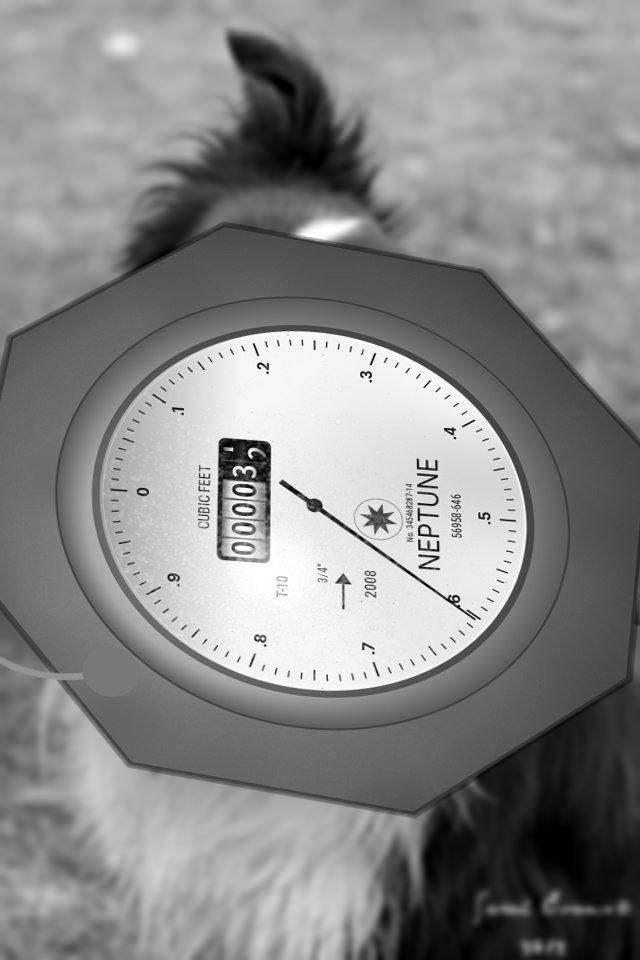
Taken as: ft³ 31.60
